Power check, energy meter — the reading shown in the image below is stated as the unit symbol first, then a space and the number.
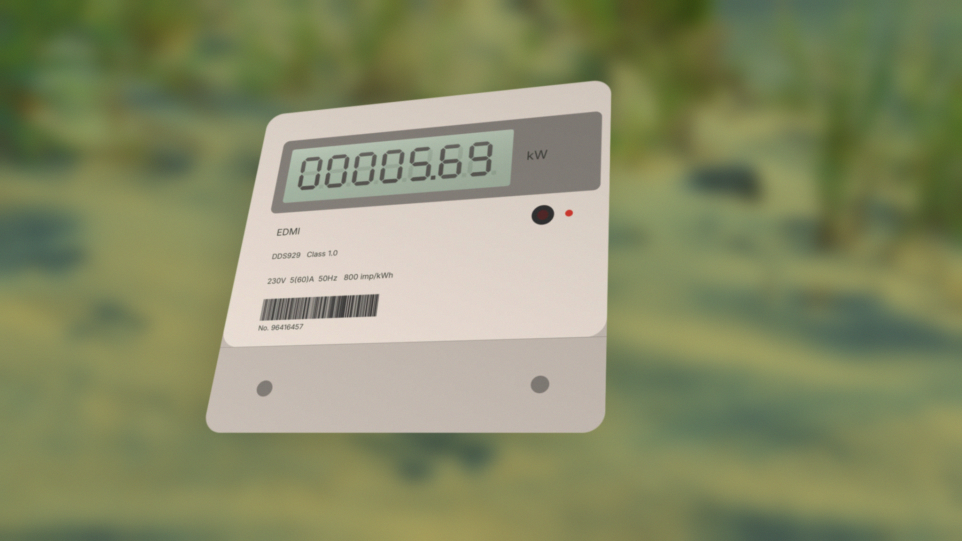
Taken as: kW 5.69
